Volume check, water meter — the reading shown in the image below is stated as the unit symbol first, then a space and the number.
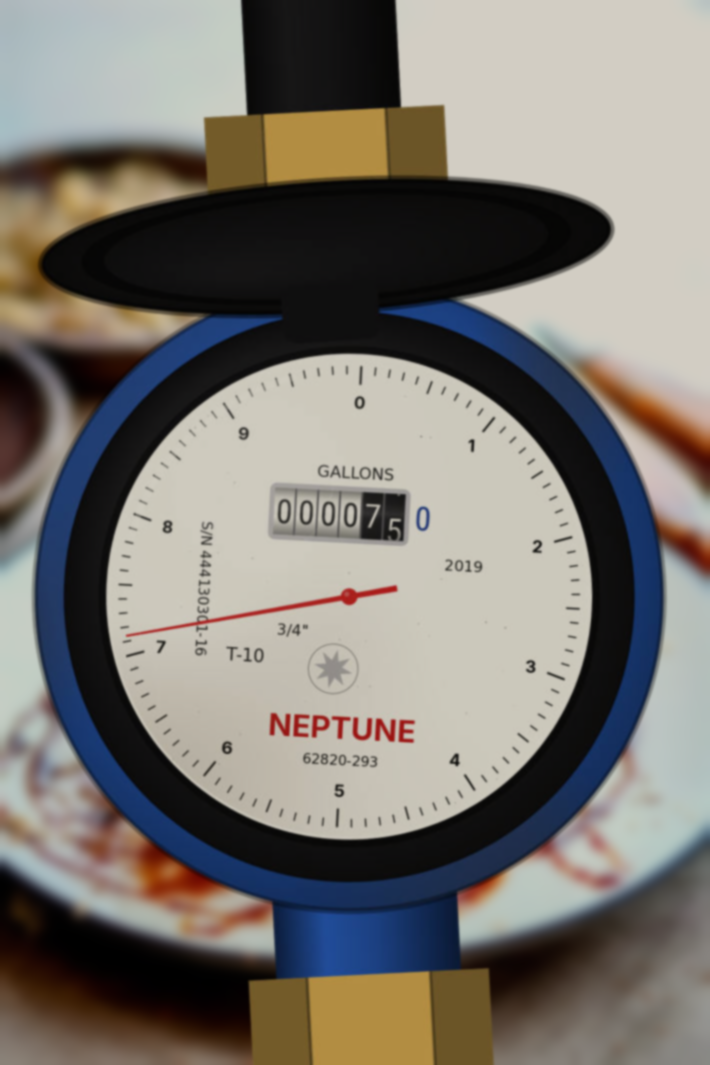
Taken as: gal 747.1
